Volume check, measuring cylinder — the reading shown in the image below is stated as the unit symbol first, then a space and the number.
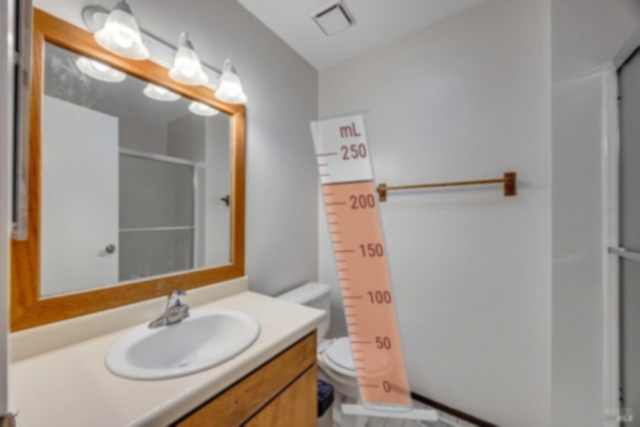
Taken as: mL 220
